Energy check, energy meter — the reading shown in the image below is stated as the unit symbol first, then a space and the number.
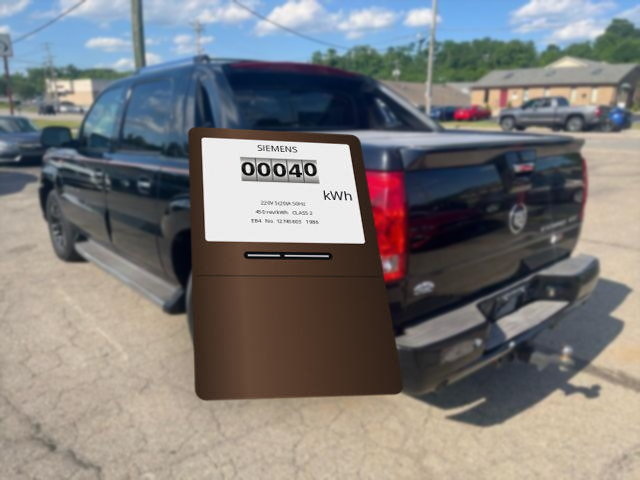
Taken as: kWh 40
